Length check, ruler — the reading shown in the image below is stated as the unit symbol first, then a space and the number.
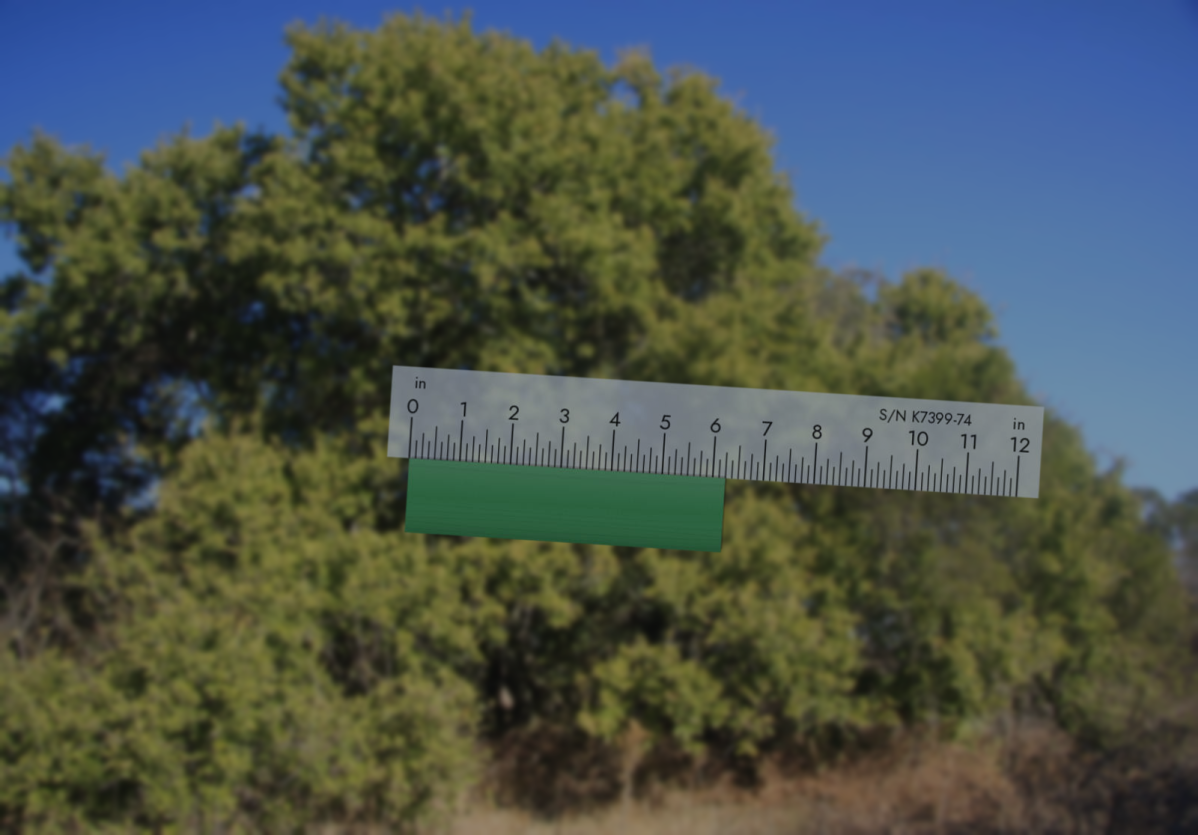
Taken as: in 6.25
